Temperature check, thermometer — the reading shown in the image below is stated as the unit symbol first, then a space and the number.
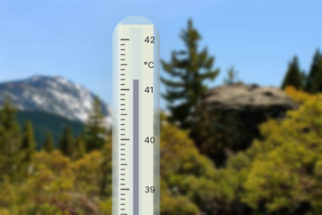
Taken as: °C 41.2
